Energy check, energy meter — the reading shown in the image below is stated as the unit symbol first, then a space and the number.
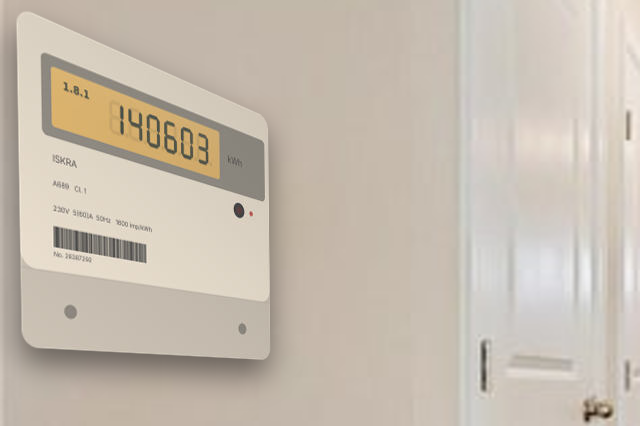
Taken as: kWh 140603
